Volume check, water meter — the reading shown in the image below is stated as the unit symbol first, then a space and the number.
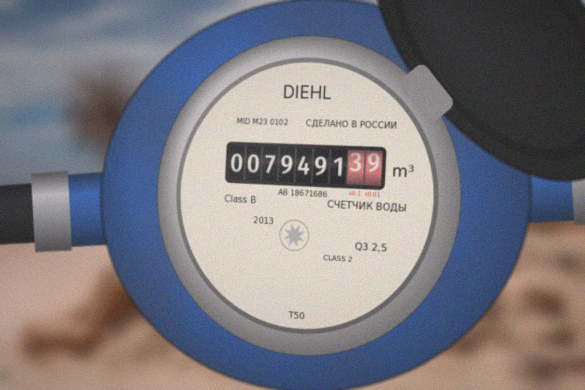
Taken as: m³ 79491.39
